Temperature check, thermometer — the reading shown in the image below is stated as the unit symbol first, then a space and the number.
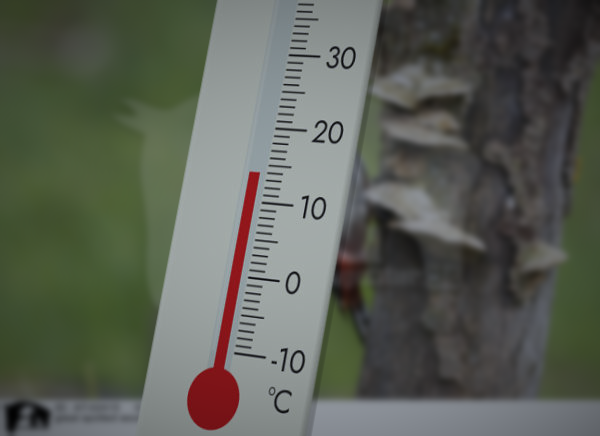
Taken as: °C 14
